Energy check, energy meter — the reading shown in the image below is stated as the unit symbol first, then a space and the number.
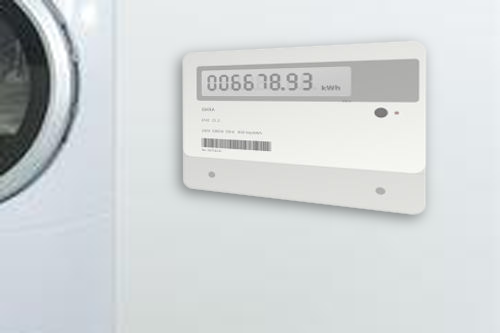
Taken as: kWh 6678.93
